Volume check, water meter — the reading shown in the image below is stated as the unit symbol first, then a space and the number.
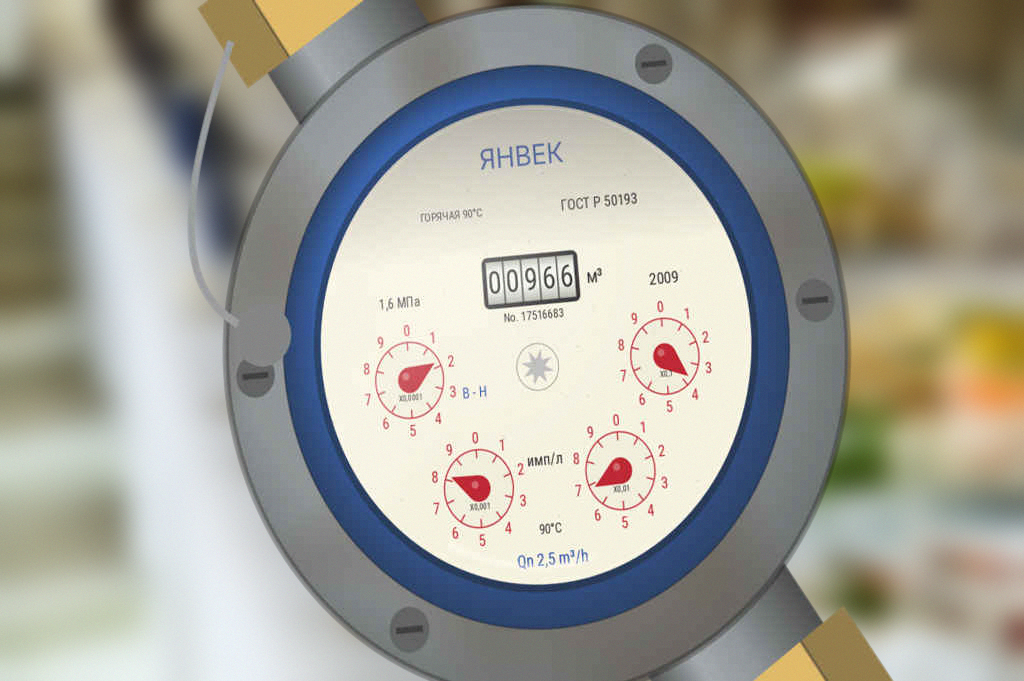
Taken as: m³ 966.3681
